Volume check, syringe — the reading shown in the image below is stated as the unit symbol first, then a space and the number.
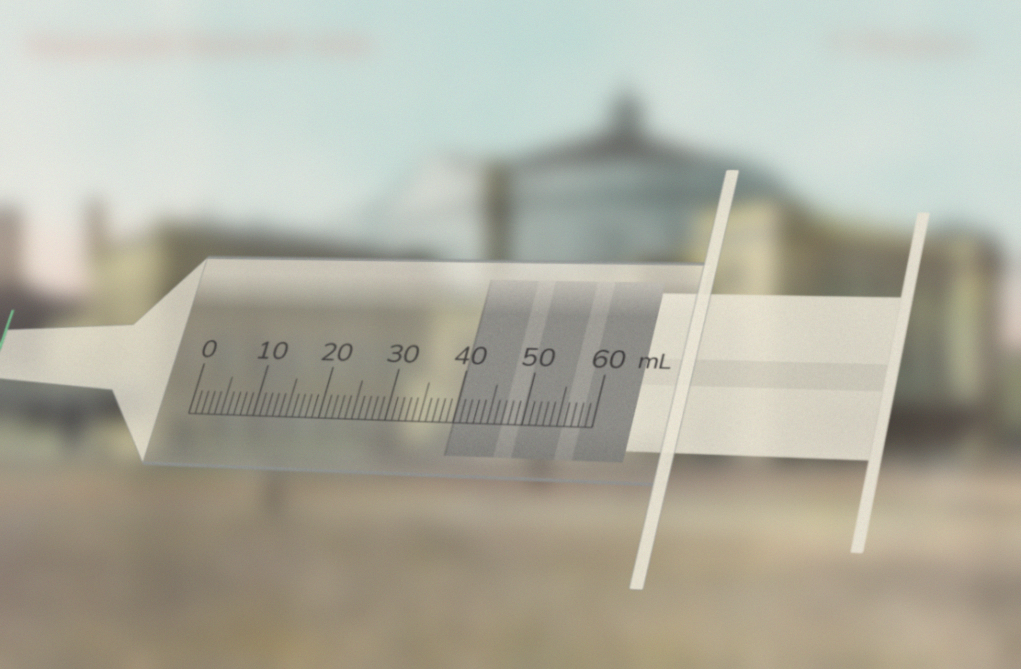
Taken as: mL 40
